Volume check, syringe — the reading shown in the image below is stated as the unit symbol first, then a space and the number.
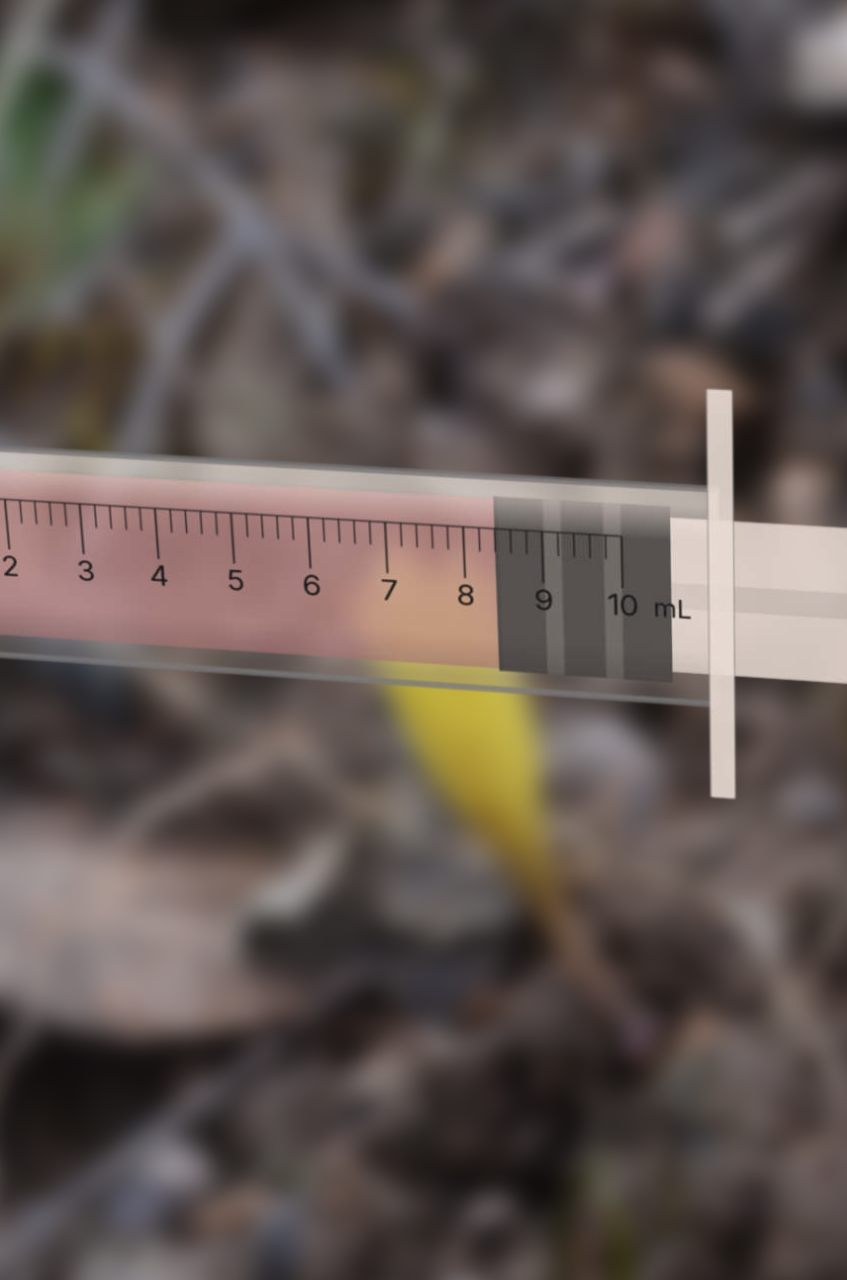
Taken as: mL 8.4
